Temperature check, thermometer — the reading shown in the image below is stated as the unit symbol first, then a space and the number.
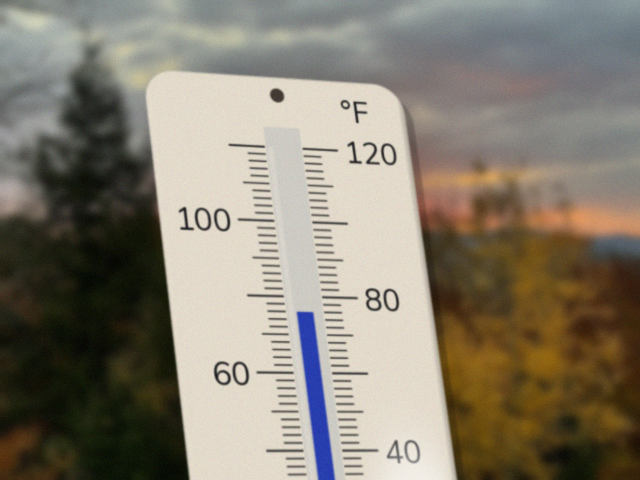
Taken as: °F 76
